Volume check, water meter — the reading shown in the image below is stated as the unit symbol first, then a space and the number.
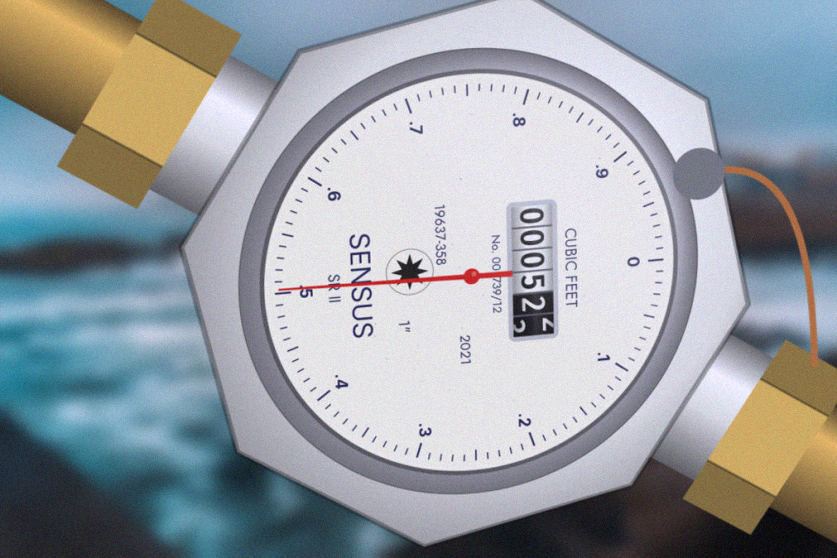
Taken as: ft³ 522.50
